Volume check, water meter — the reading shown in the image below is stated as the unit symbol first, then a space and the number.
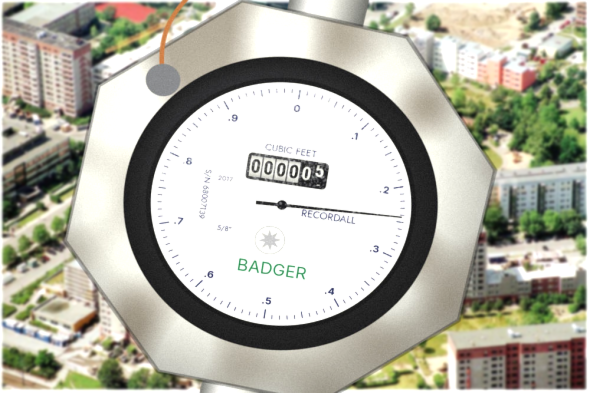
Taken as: ft³ 5.24
